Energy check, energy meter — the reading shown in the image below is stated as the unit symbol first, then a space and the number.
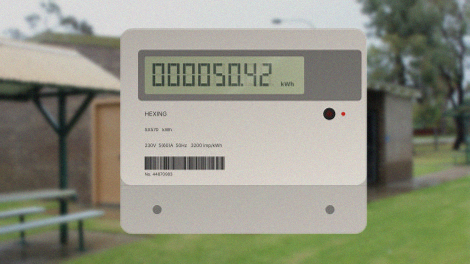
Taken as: kWh 50.42
